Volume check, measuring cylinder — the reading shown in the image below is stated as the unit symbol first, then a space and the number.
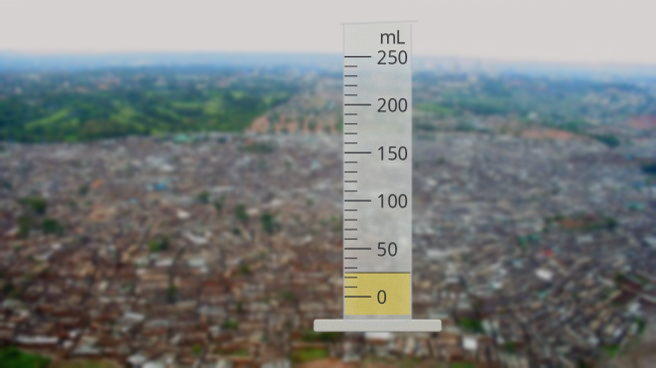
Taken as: mL 25
